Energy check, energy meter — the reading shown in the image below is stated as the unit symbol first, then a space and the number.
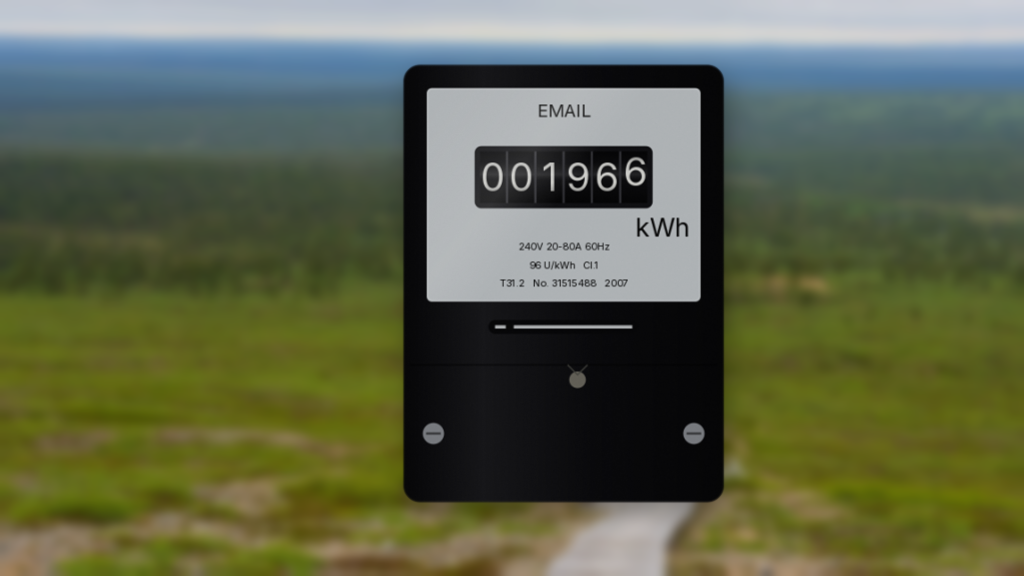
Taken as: kWh 1966
